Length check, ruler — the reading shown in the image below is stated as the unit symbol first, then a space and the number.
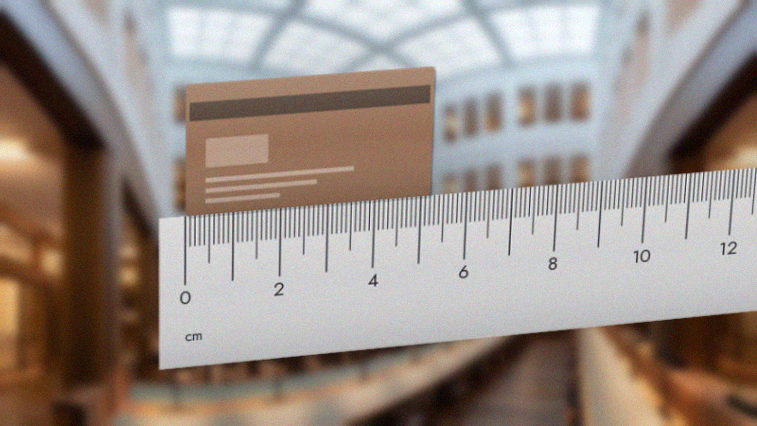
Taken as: cm 5.2
